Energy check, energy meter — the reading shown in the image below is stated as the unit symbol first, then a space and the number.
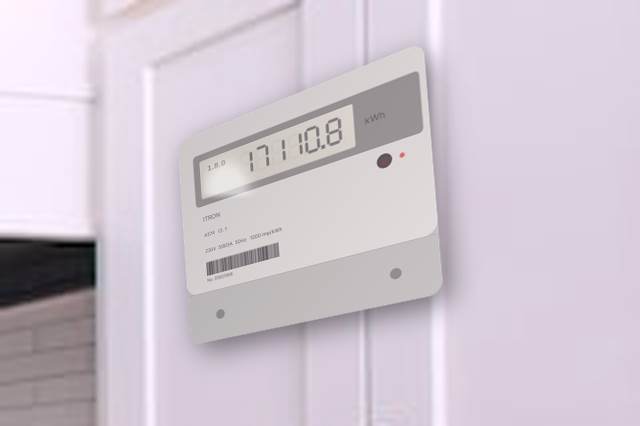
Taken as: kWh 17110.8
